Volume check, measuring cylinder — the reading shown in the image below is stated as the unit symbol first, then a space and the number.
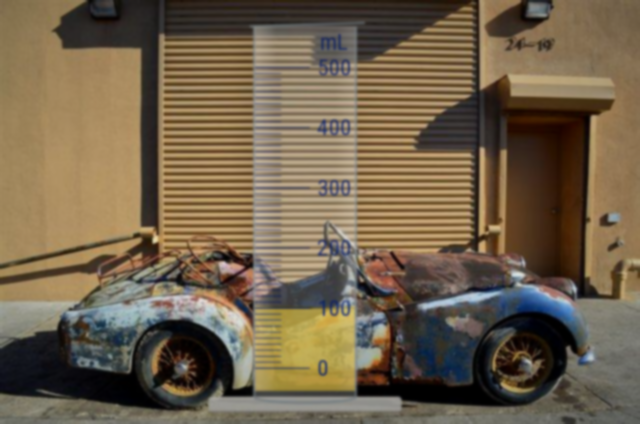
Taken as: mL 100
